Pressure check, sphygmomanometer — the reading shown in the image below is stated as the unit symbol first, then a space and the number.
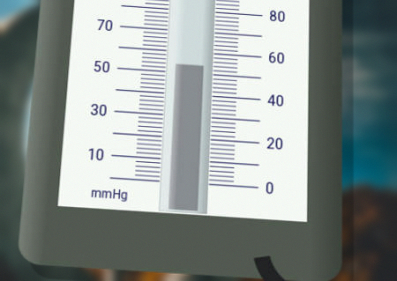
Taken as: mmHg 54
